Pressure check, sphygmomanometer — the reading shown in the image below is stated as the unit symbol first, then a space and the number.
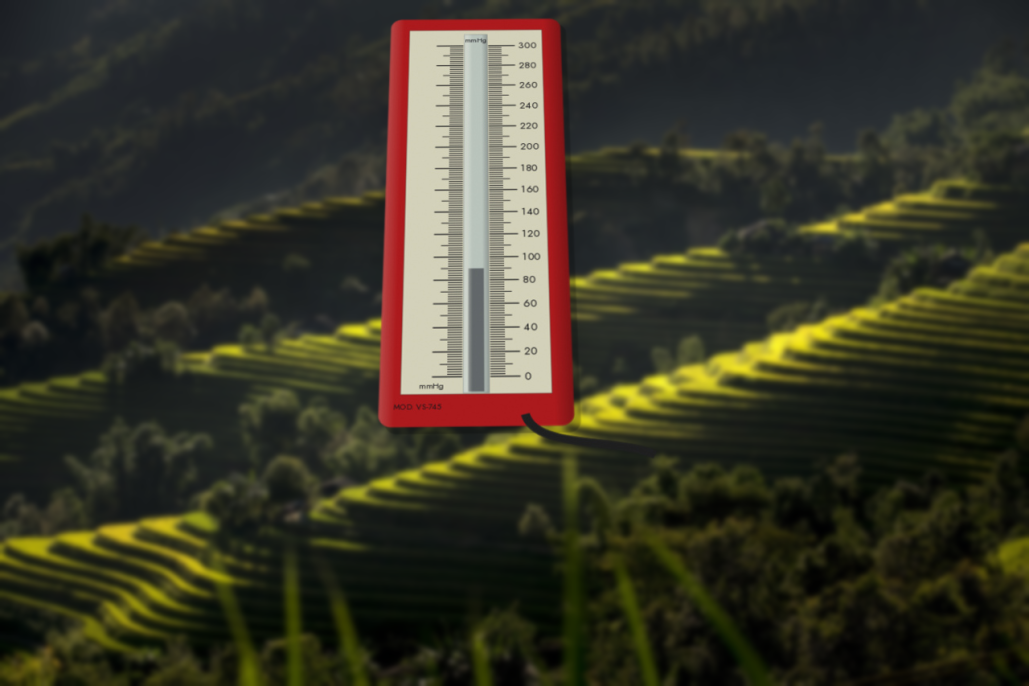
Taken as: mmHg 90
